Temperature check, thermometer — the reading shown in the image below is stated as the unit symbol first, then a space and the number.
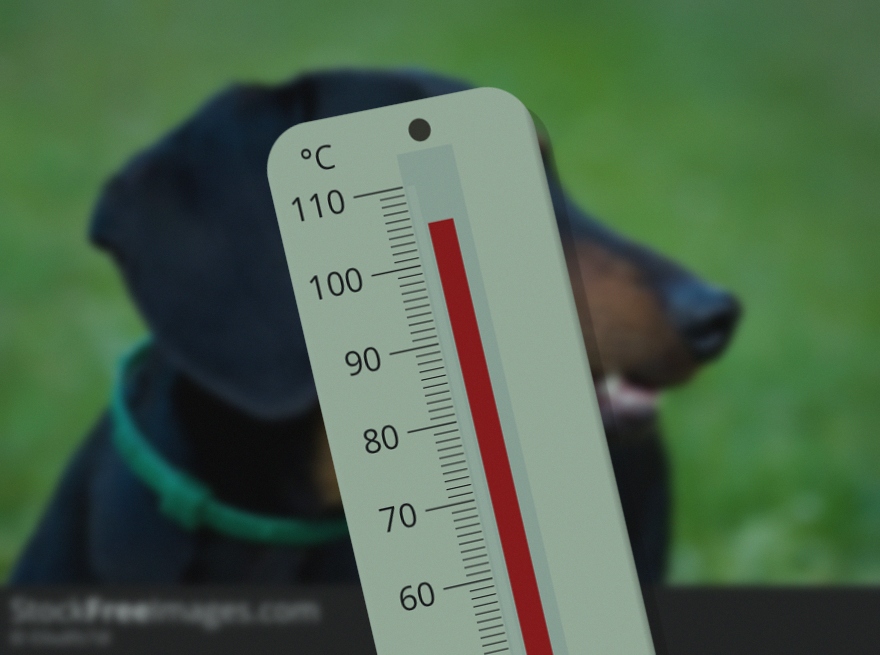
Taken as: °C 105
